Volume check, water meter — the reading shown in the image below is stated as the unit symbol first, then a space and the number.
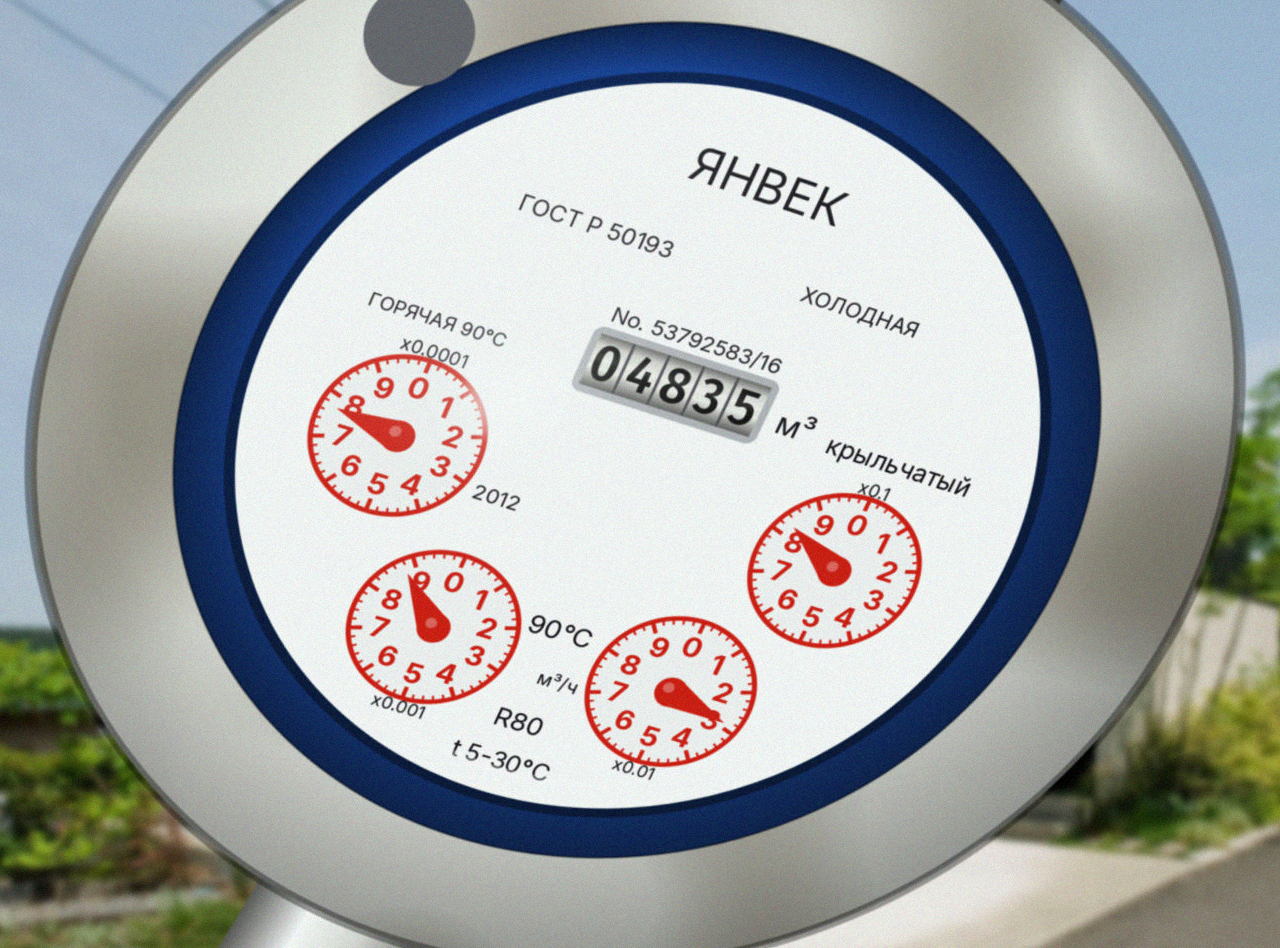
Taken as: m³ 4835.8287
